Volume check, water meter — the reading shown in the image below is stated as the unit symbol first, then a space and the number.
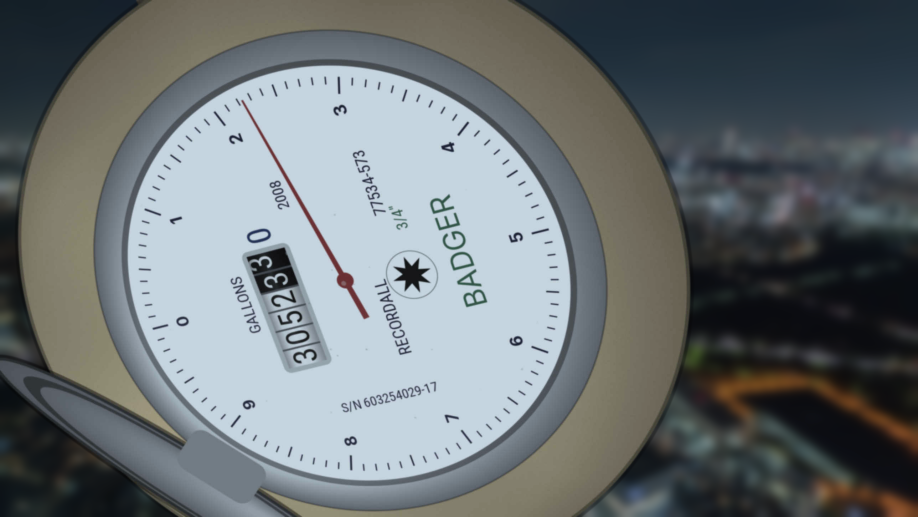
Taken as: gal 3052332.2
